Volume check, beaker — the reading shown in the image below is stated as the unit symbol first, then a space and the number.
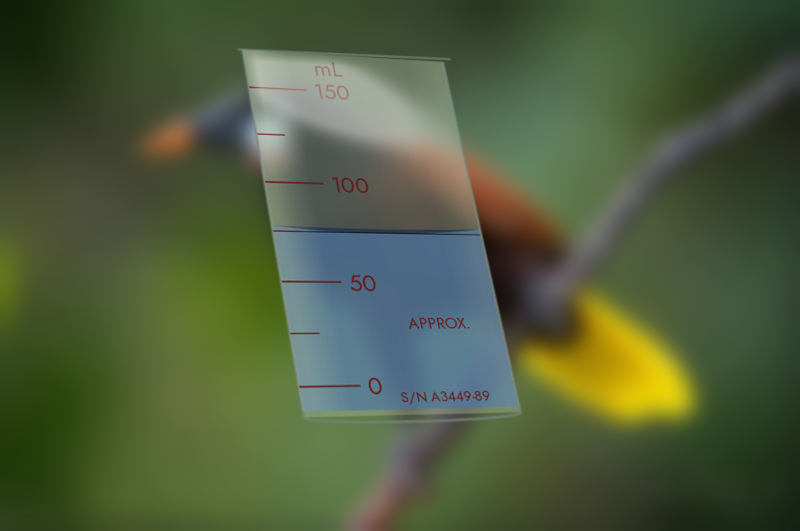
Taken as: mL 75
